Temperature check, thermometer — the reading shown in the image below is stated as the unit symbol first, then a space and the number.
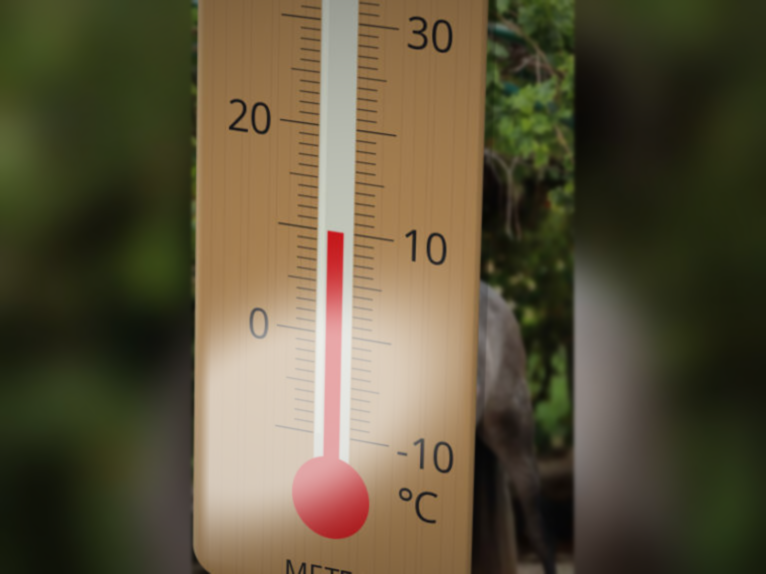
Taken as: °C 10
